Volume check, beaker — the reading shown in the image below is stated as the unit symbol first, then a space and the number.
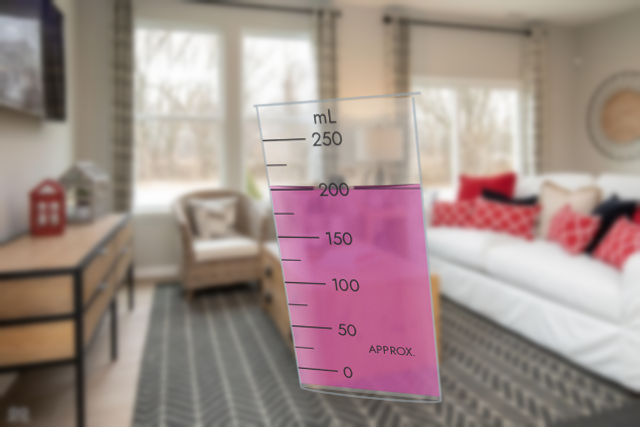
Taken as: mL 200
